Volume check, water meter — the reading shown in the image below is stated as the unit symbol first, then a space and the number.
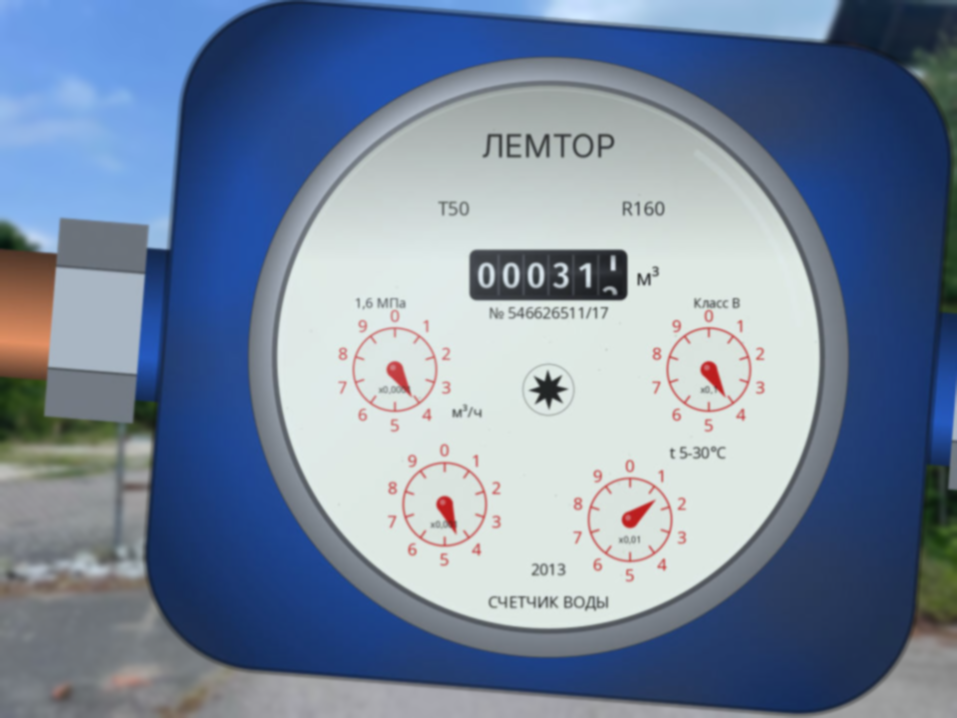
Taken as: m³ 311.4144
